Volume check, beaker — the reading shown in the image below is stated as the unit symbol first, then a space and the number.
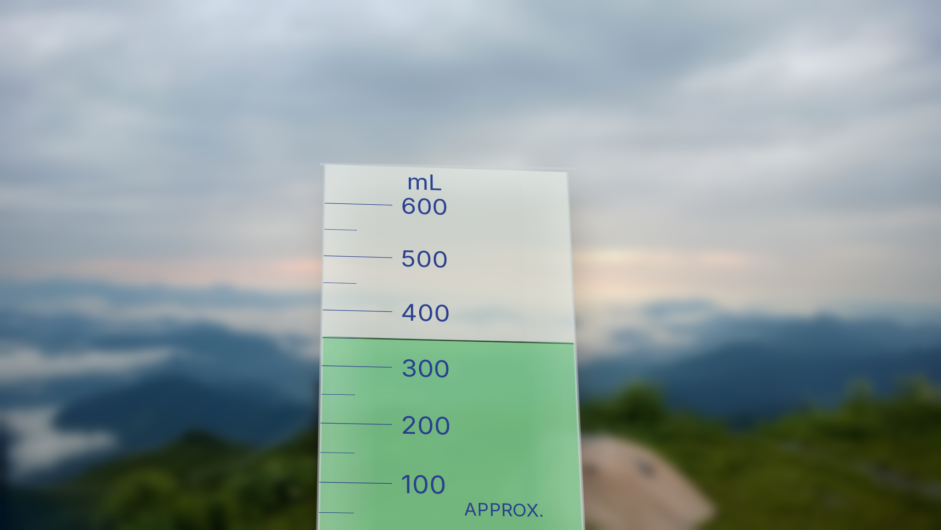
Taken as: mL 350
